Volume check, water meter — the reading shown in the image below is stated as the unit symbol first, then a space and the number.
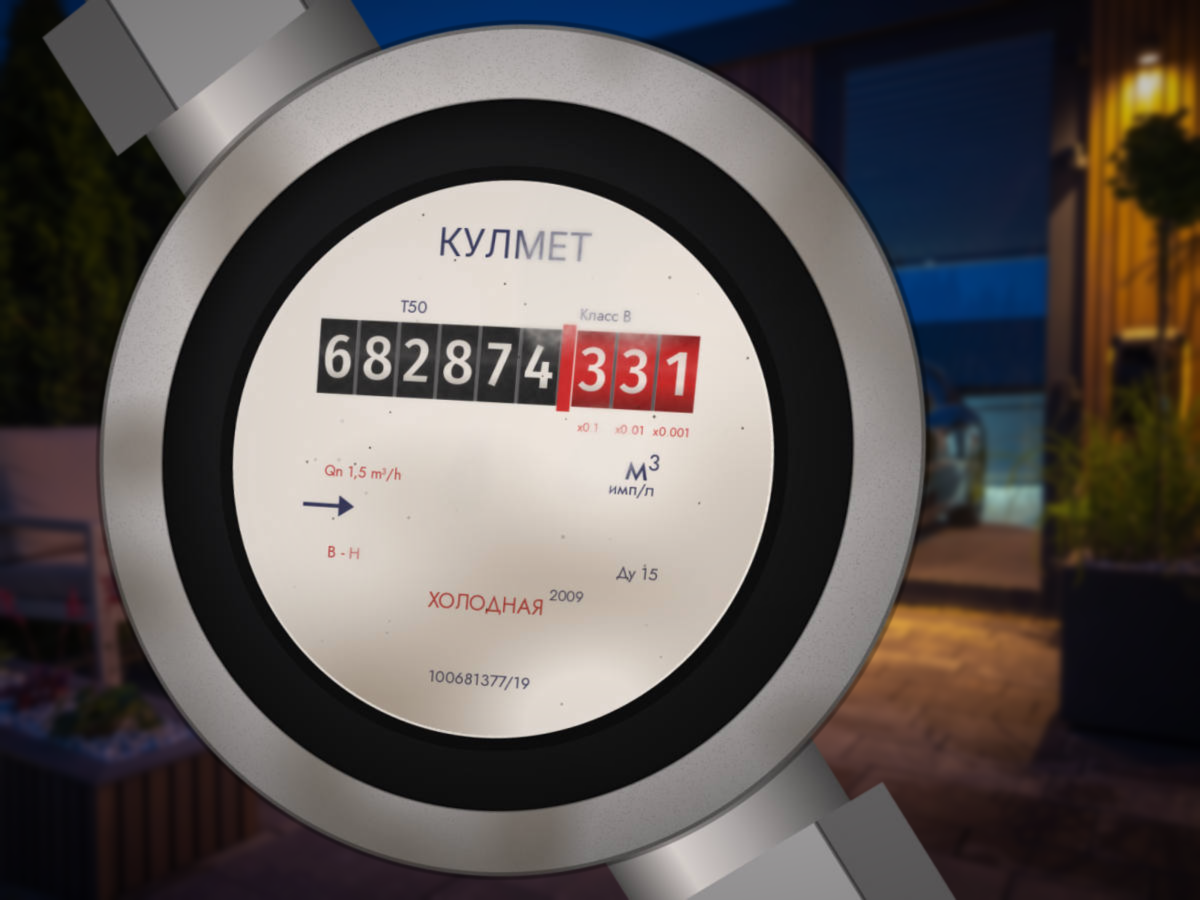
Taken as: m³ 682874.331
